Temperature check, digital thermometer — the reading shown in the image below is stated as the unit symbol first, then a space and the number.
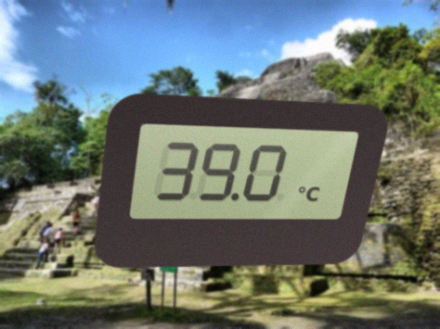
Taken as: °C 39.0
